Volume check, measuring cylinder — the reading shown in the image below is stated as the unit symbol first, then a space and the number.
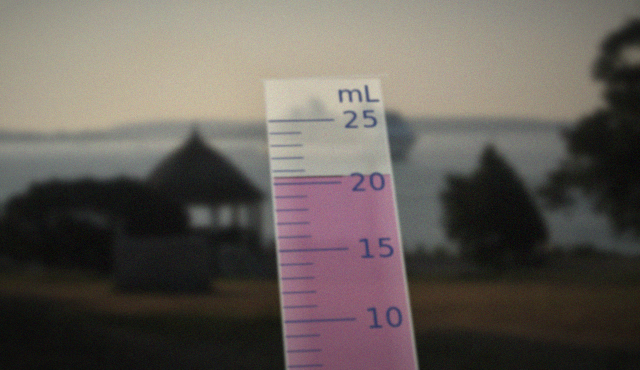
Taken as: mL 20.5
